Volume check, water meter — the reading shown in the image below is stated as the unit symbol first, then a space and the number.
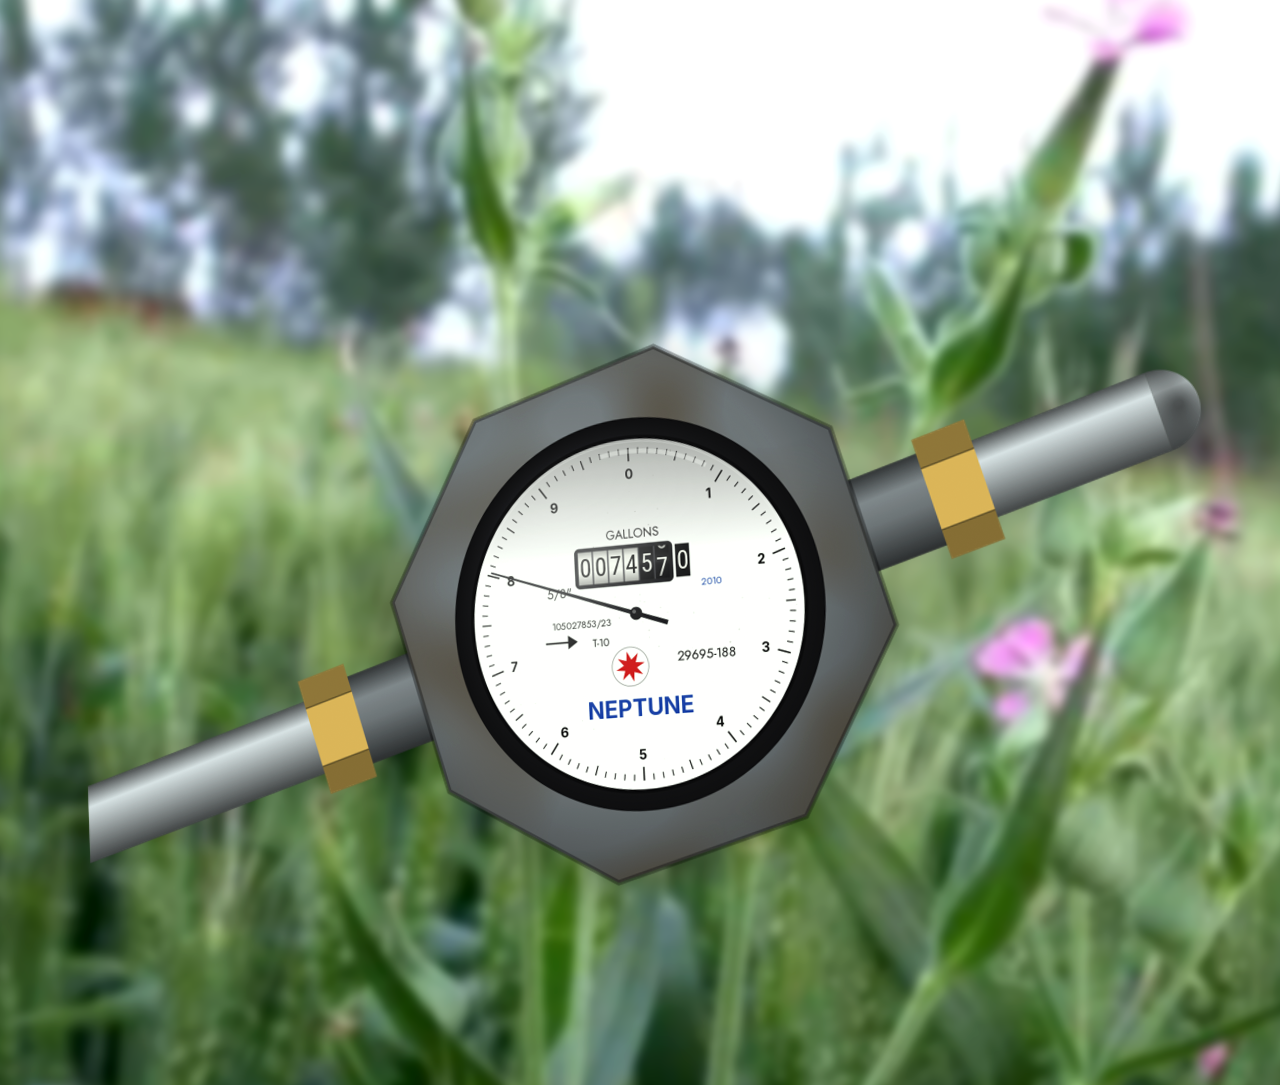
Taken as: gal 74568.0
